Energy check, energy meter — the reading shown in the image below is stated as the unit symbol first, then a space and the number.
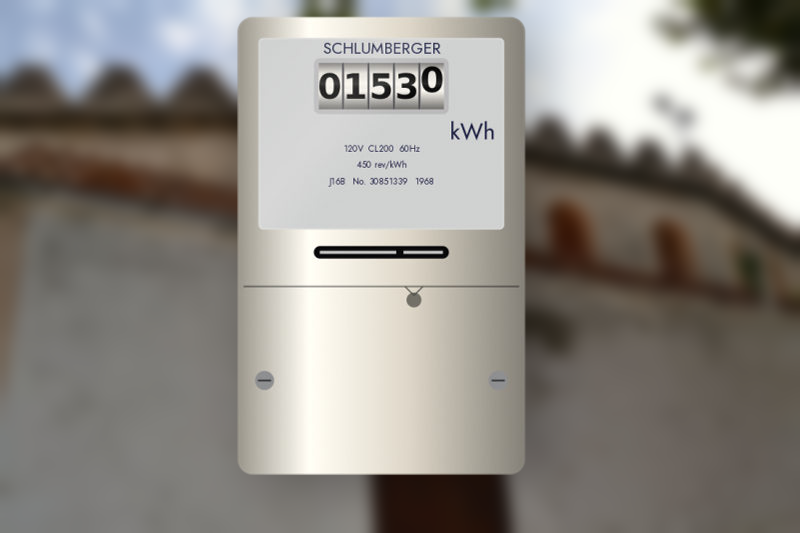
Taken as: kWh 1530
